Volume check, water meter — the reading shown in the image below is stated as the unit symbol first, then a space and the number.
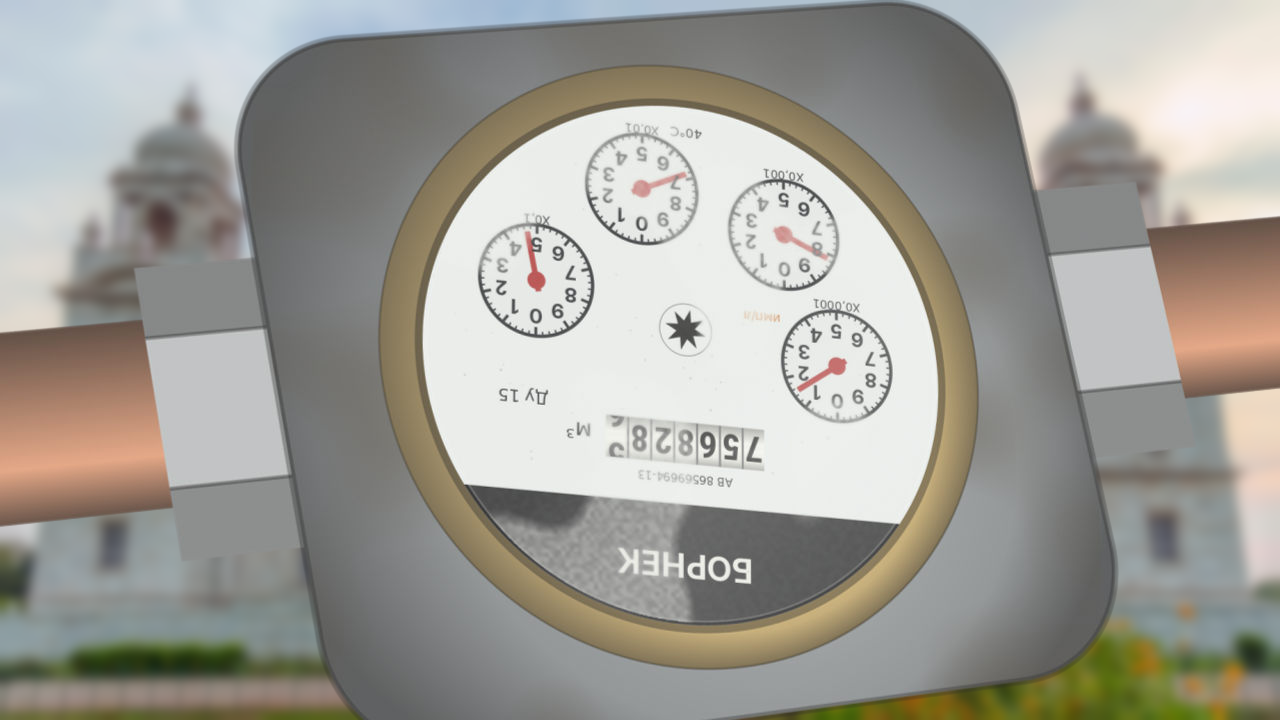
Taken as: m³ 7568285.4681
